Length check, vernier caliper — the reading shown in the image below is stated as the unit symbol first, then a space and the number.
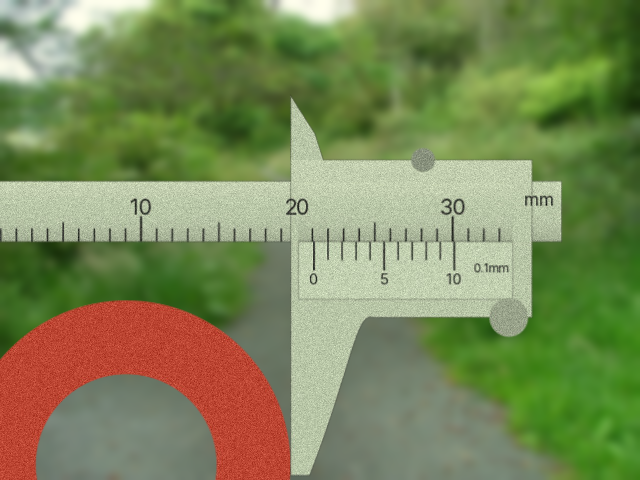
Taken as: mm 21.1
